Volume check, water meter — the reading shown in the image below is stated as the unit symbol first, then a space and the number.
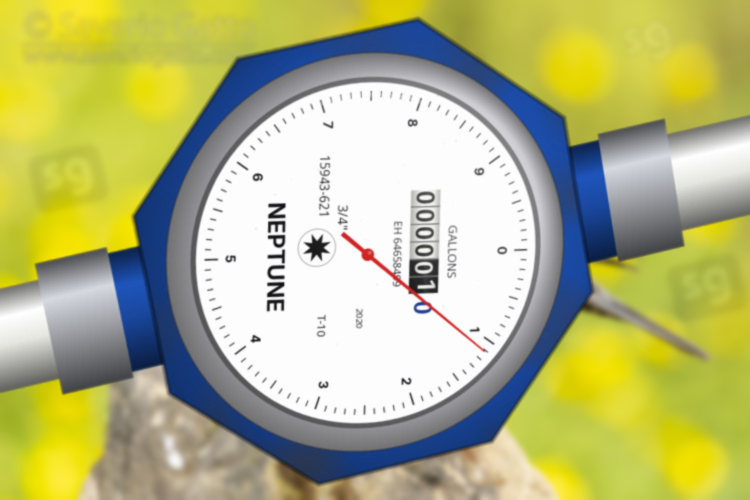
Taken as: gal 11.1
